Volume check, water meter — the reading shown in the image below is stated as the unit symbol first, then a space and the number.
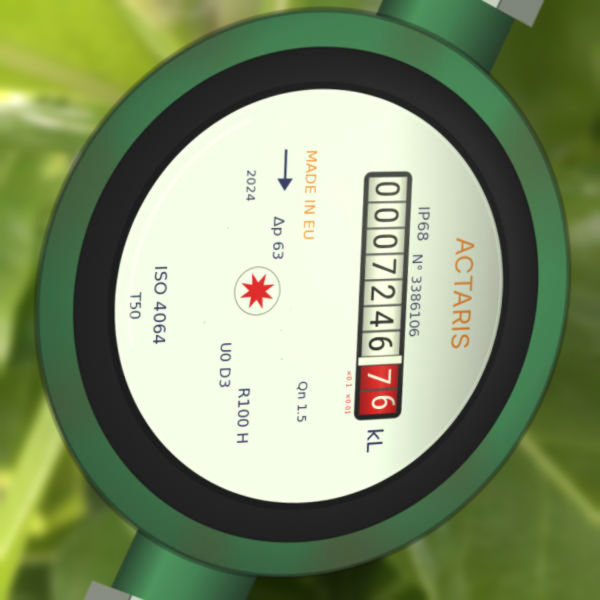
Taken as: kL 7246.76
